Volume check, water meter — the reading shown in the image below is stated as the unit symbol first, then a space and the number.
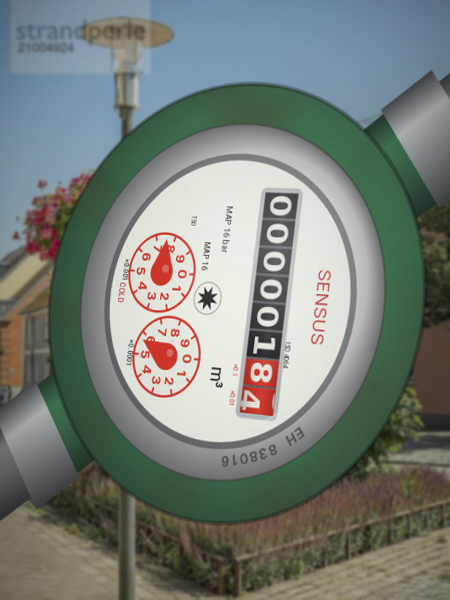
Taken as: m³ 1.8375
